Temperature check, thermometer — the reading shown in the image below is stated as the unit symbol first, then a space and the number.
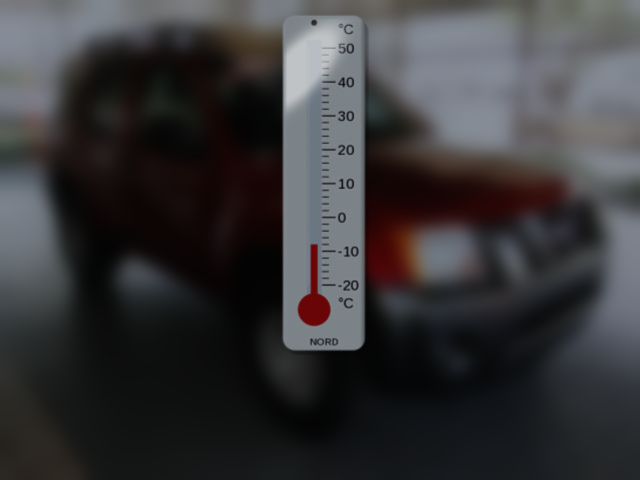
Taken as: °C -8
